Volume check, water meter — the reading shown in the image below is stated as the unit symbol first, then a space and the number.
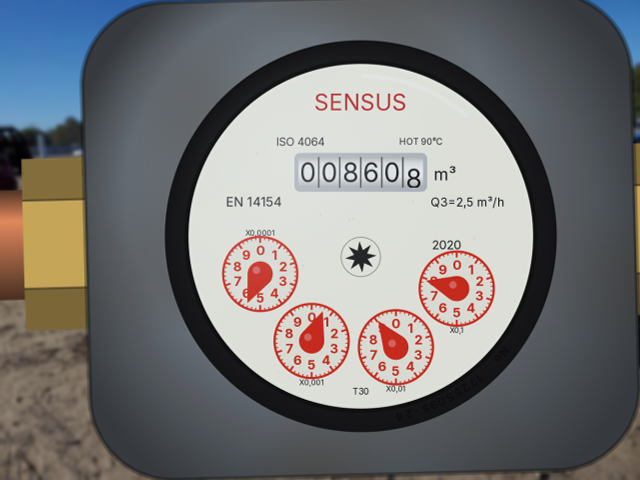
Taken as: m³ 8607.7905
